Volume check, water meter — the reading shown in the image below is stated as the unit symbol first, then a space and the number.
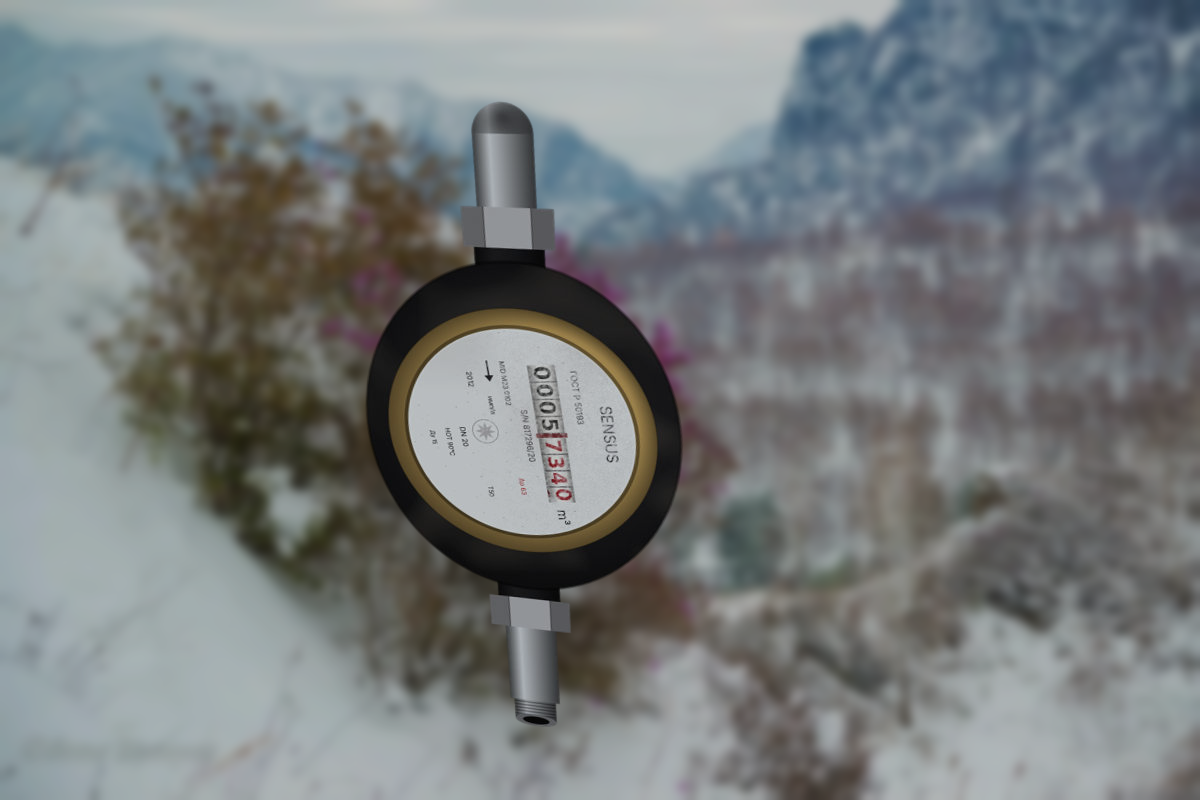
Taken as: m³ 5.7340
